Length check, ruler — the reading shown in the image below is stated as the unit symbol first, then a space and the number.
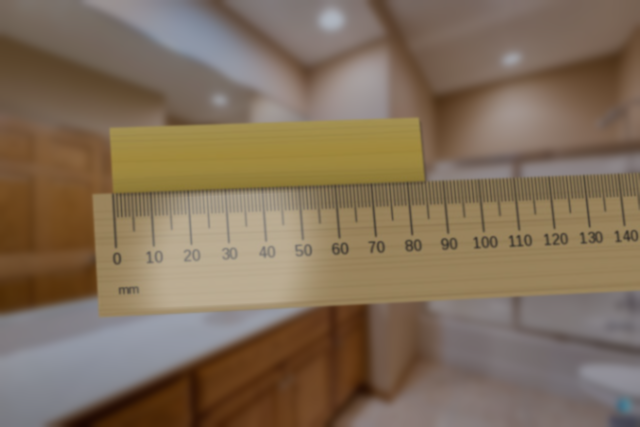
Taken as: mm 85
